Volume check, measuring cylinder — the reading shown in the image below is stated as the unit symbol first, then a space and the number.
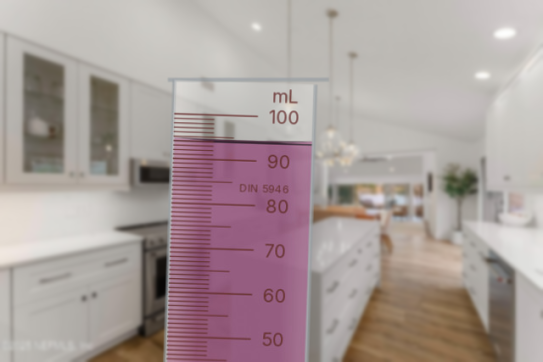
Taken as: mL 94
